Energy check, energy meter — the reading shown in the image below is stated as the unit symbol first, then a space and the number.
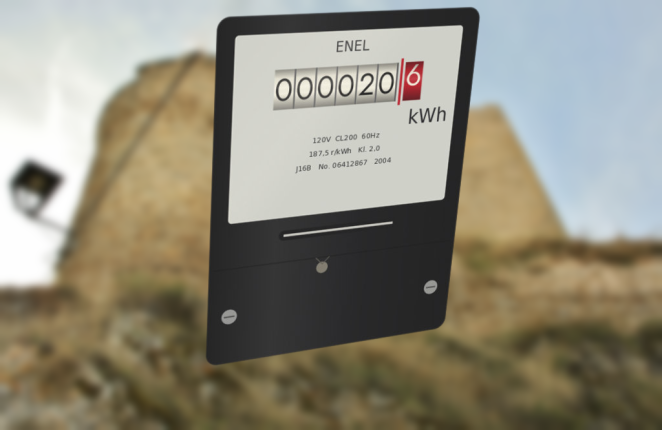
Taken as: kWh 20.6
